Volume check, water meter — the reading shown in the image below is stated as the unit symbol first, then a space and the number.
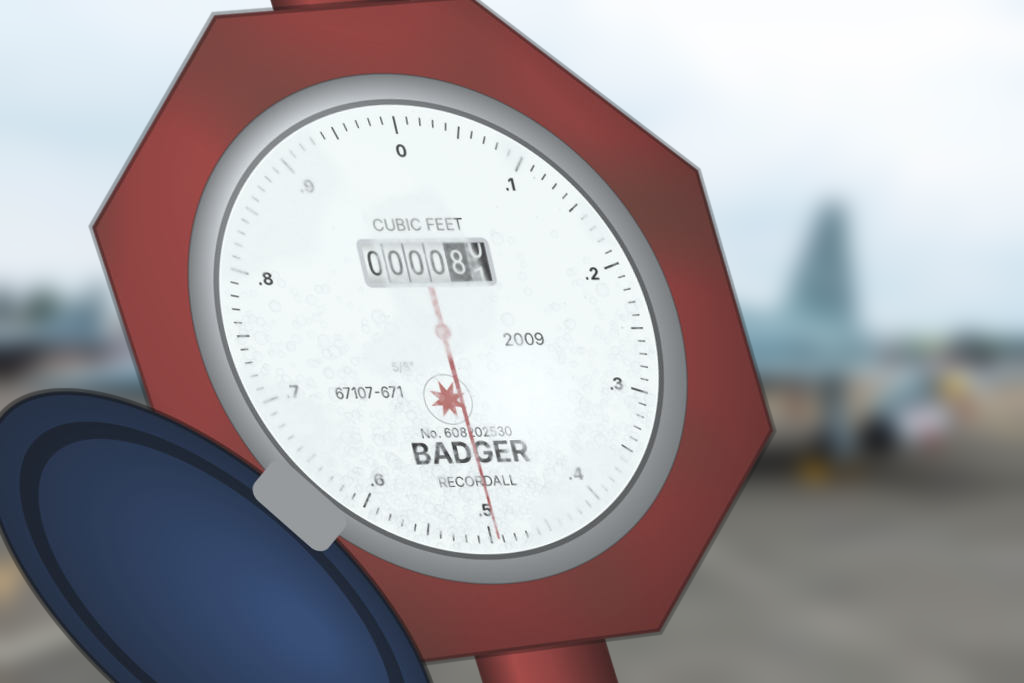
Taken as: ft³ 80.49
